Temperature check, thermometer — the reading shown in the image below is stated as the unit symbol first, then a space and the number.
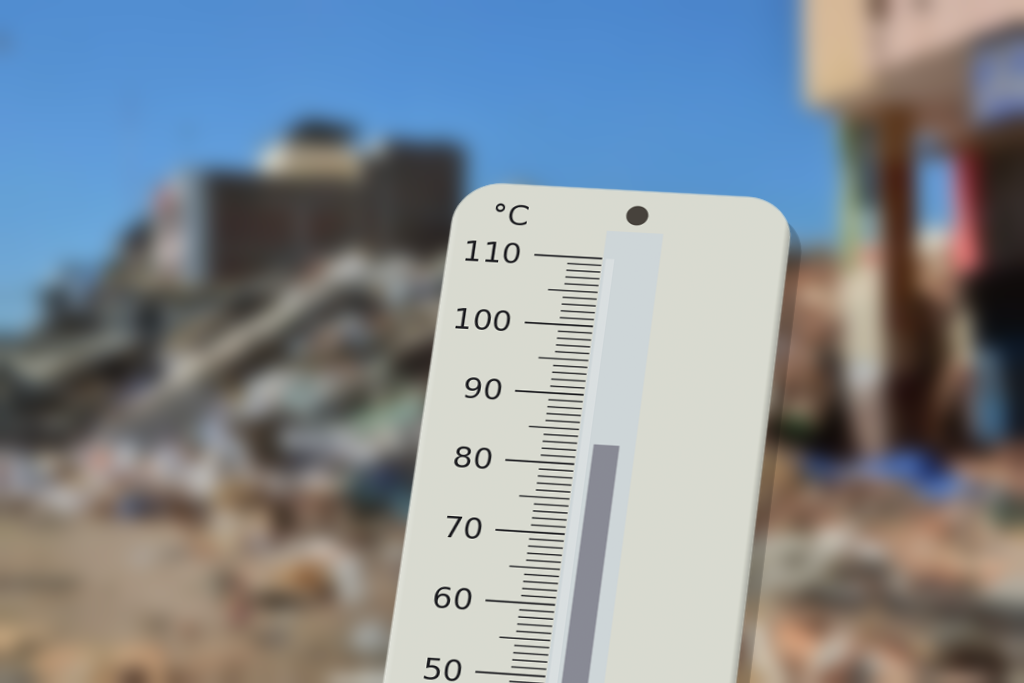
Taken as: °C 83
